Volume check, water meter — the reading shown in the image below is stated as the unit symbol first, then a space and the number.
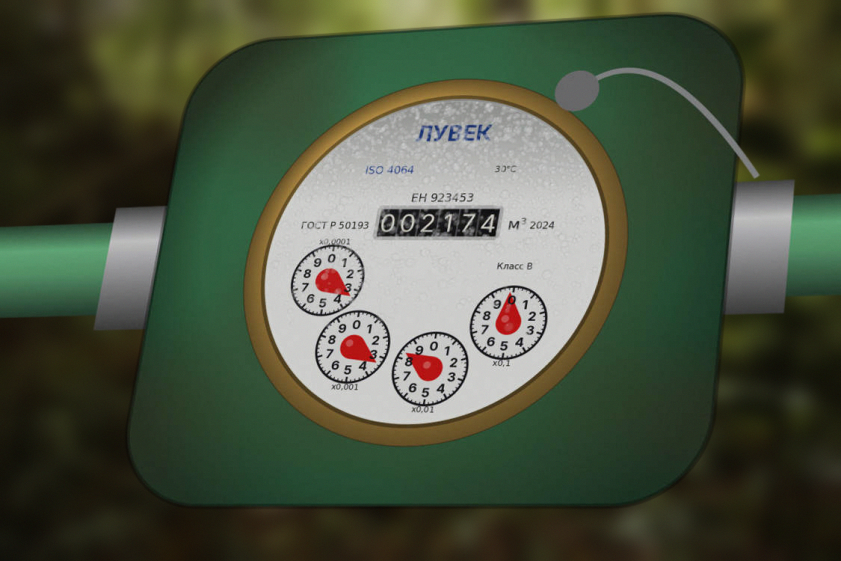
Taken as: m³ 2173.9833
